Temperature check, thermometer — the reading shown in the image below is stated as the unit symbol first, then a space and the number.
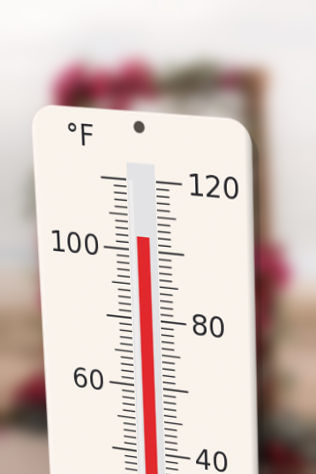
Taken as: °F 104
